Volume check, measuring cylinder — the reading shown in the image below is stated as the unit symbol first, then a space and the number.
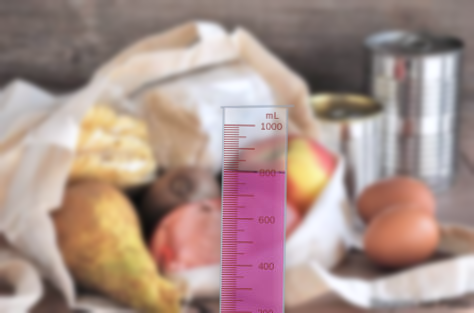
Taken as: mL 800
